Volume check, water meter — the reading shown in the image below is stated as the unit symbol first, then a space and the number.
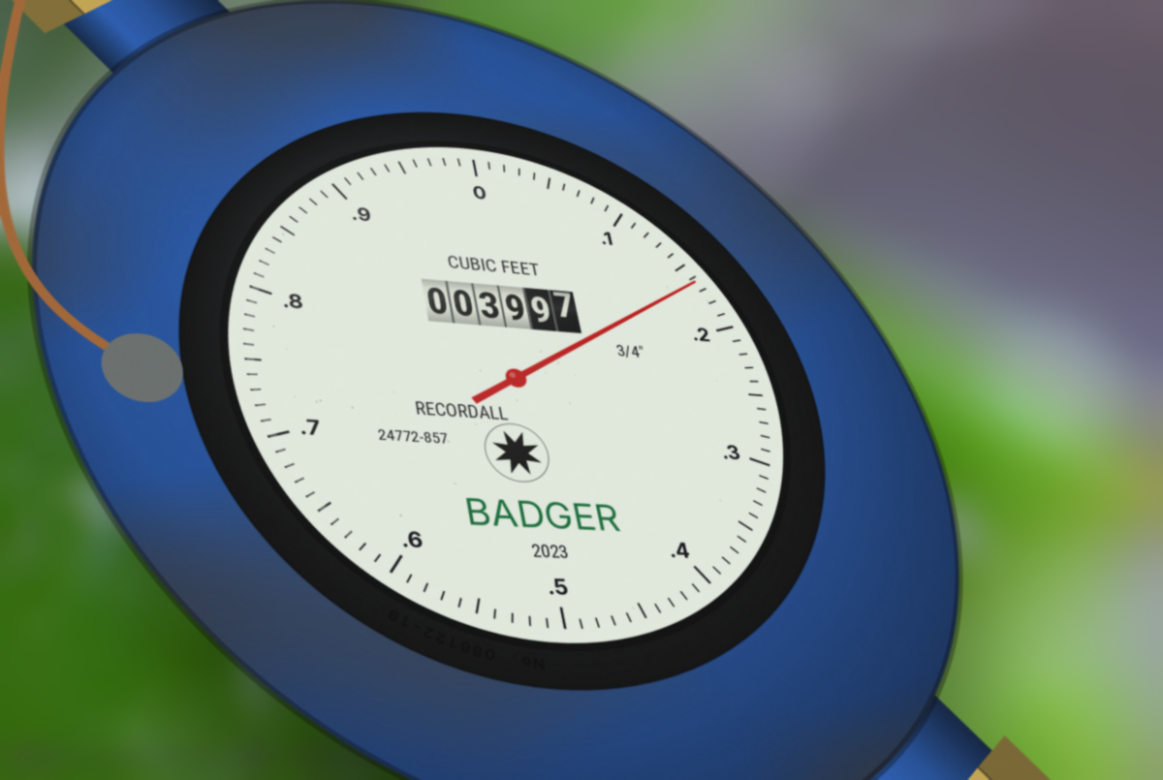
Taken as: ft³ 3997.16
